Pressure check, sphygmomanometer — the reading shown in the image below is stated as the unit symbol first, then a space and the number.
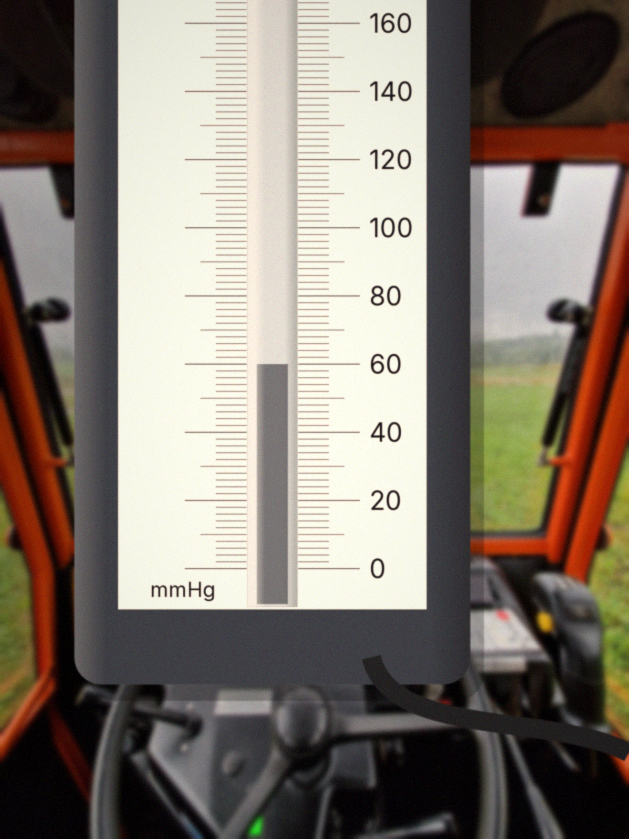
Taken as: mmHg 60
